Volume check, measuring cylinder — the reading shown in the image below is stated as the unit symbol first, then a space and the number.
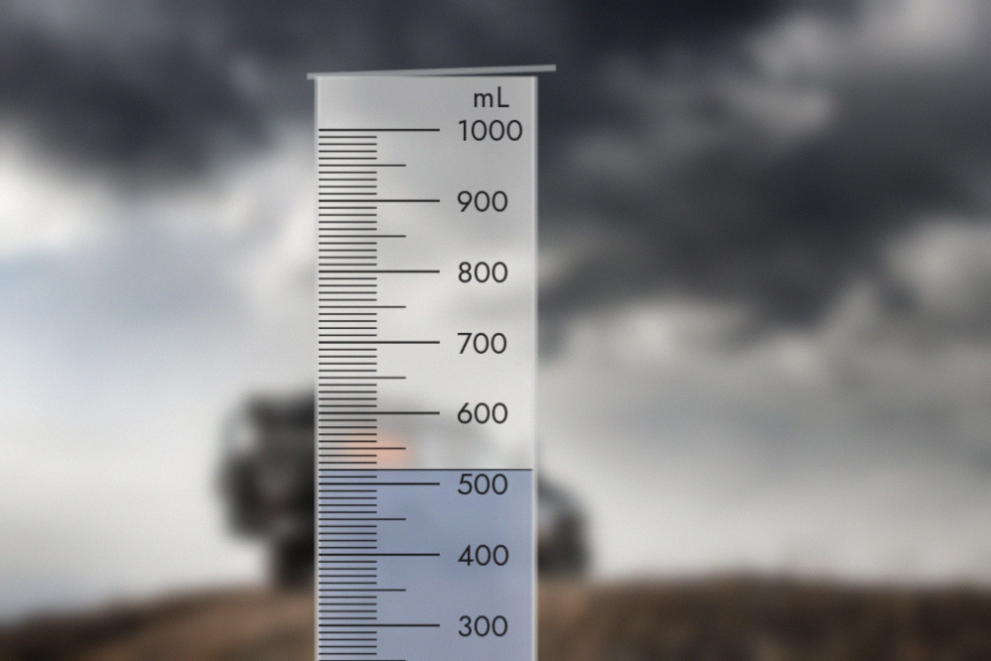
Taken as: mL 520
